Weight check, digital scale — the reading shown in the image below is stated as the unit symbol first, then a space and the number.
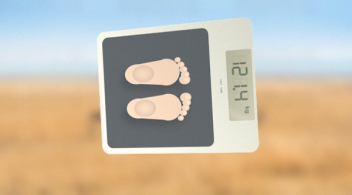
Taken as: kg 121.4
